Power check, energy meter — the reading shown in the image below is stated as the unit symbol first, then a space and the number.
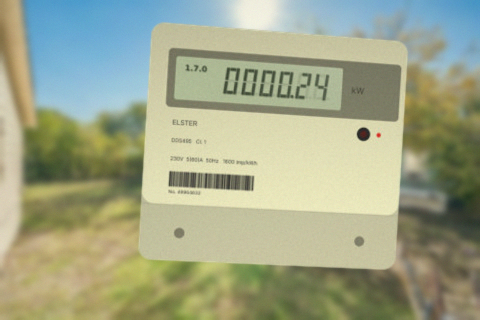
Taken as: kW 0.24
